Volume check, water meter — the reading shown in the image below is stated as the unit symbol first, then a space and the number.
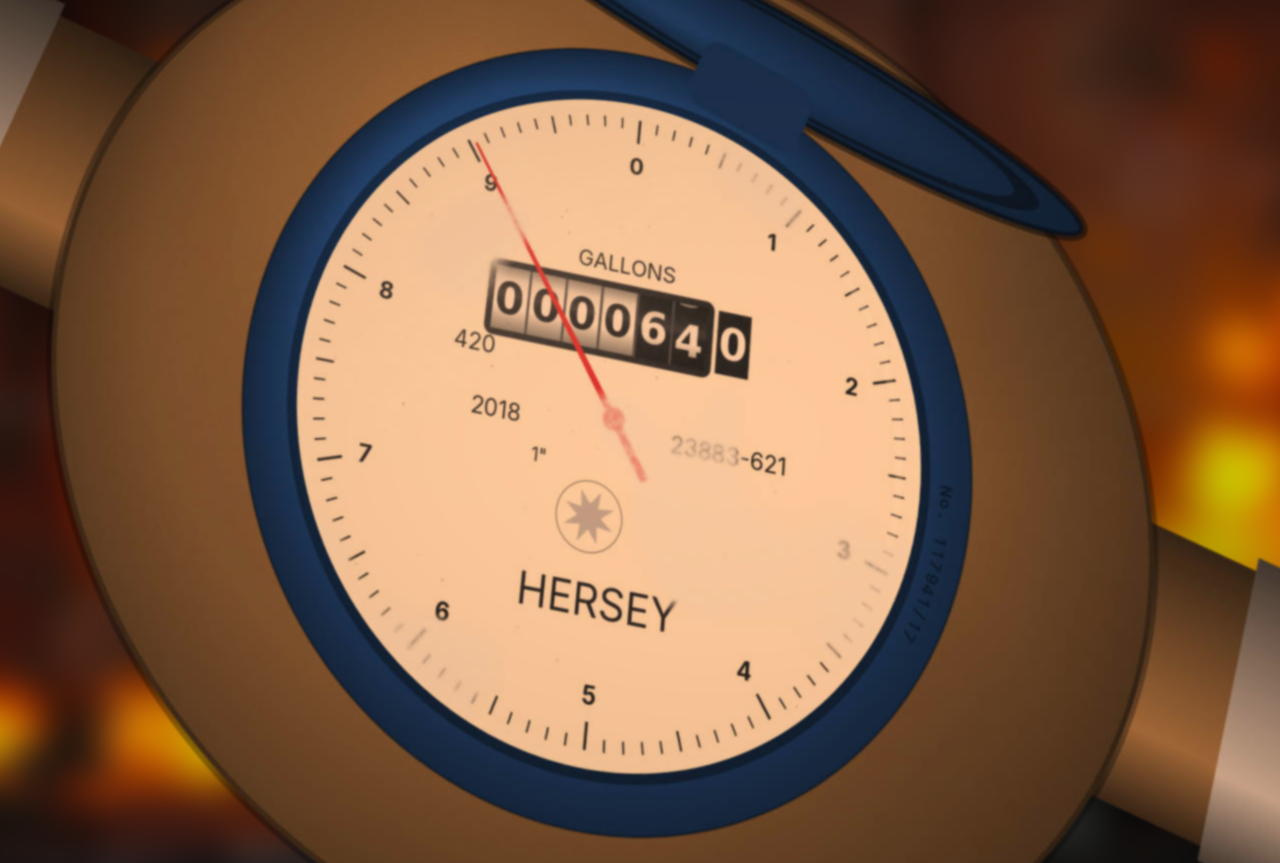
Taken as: gal 639.0
